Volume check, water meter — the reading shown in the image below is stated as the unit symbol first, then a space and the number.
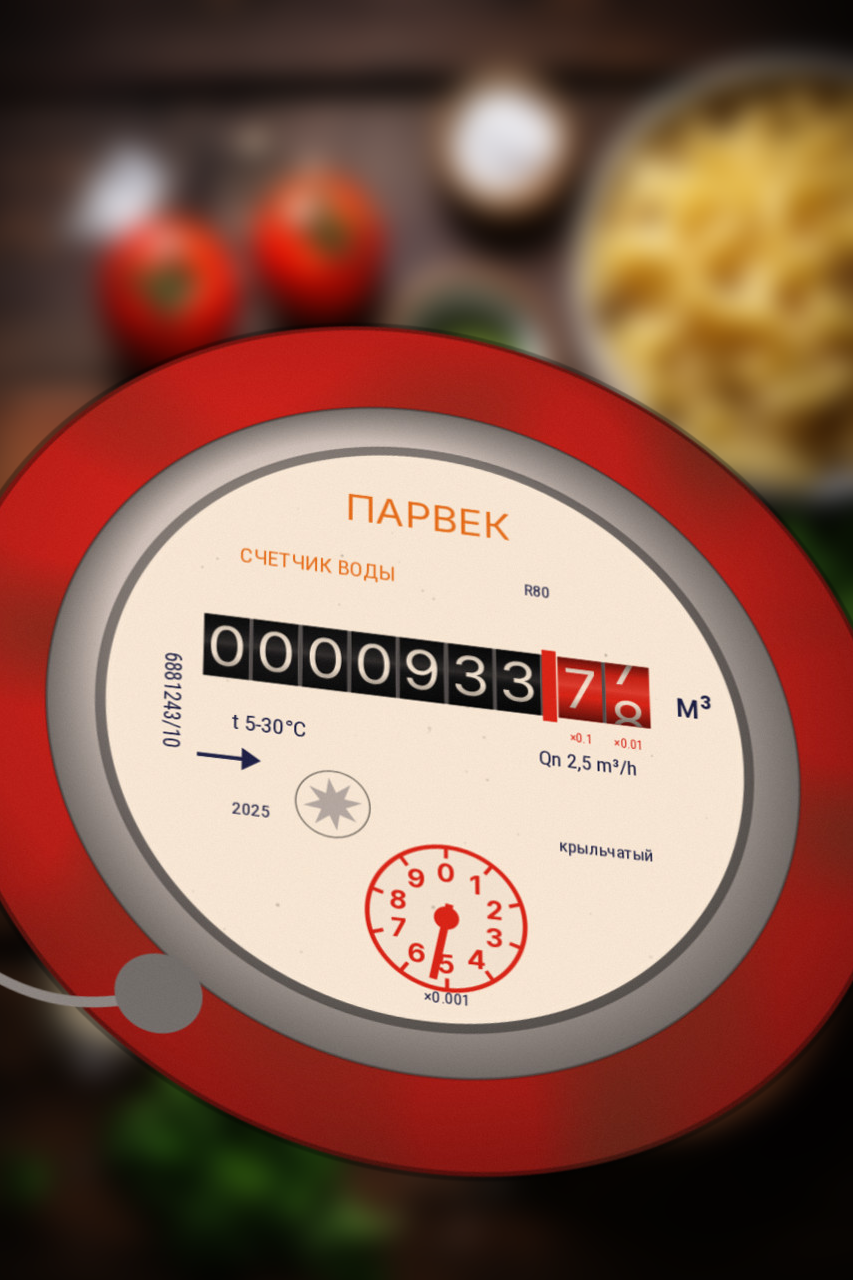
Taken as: m³ 933.775
